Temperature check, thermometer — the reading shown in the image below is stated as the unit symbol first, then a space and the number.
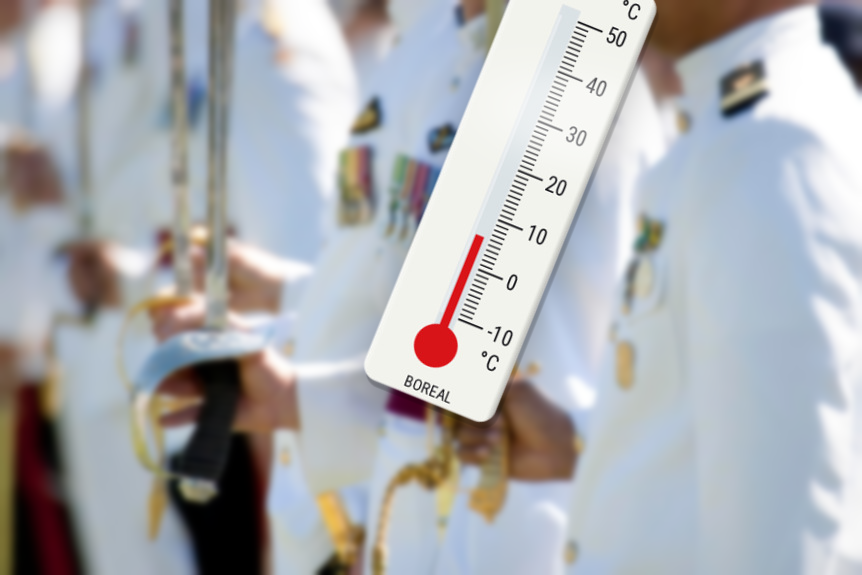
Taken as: °C 6
